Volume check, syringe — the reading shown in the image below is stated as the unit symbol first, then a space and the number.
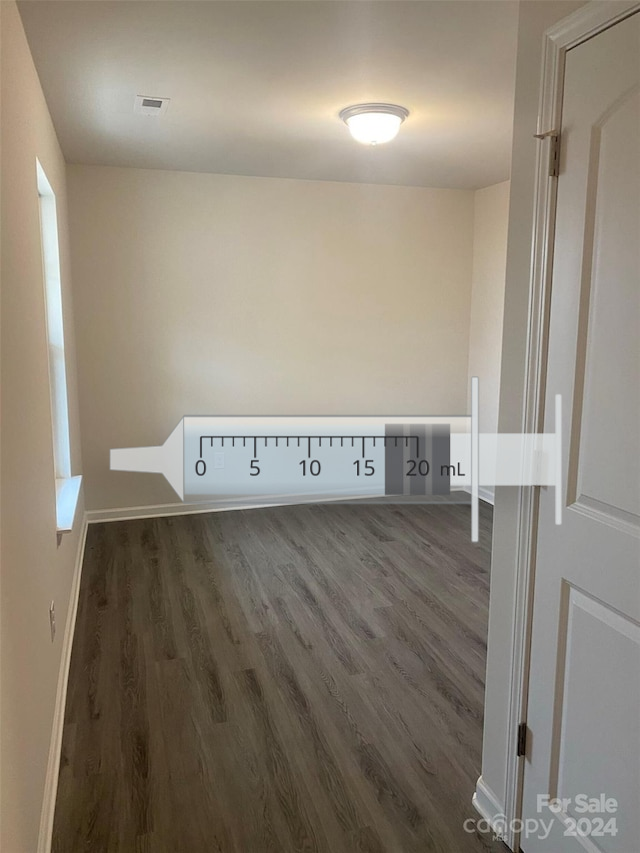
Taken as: mL 17
